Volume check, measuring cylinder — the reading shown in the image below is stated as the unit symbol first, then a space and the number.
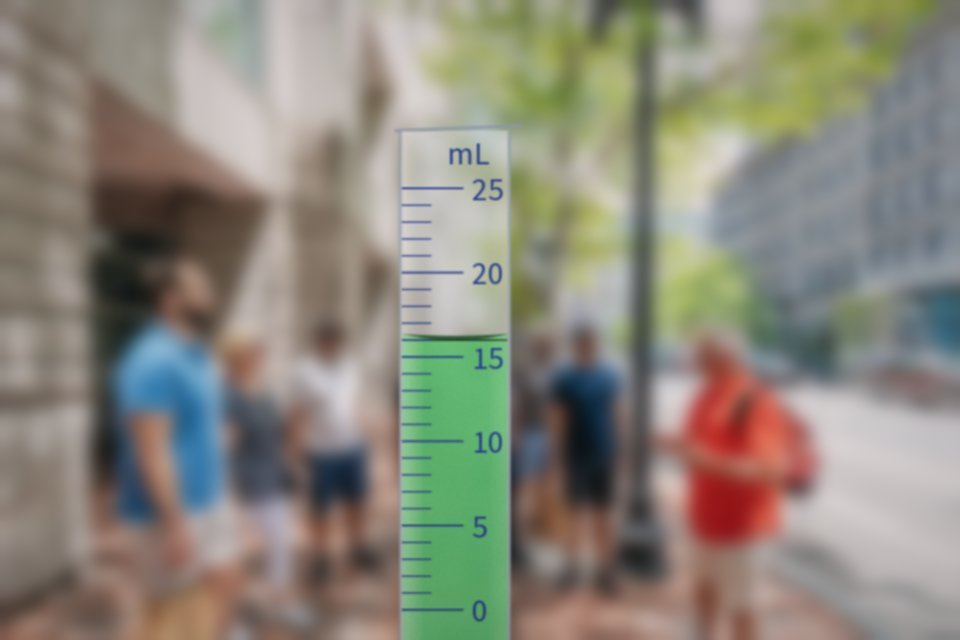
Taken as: mL 16
